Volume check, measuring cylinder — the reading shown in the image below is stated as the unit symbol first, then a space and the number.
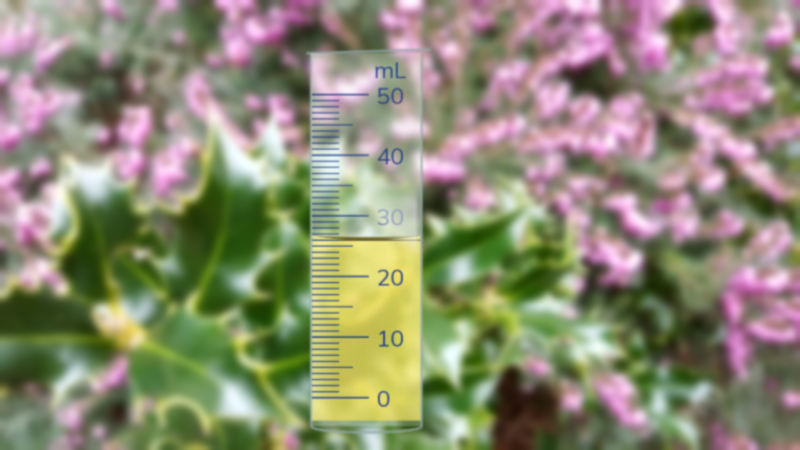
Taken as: mL 26
